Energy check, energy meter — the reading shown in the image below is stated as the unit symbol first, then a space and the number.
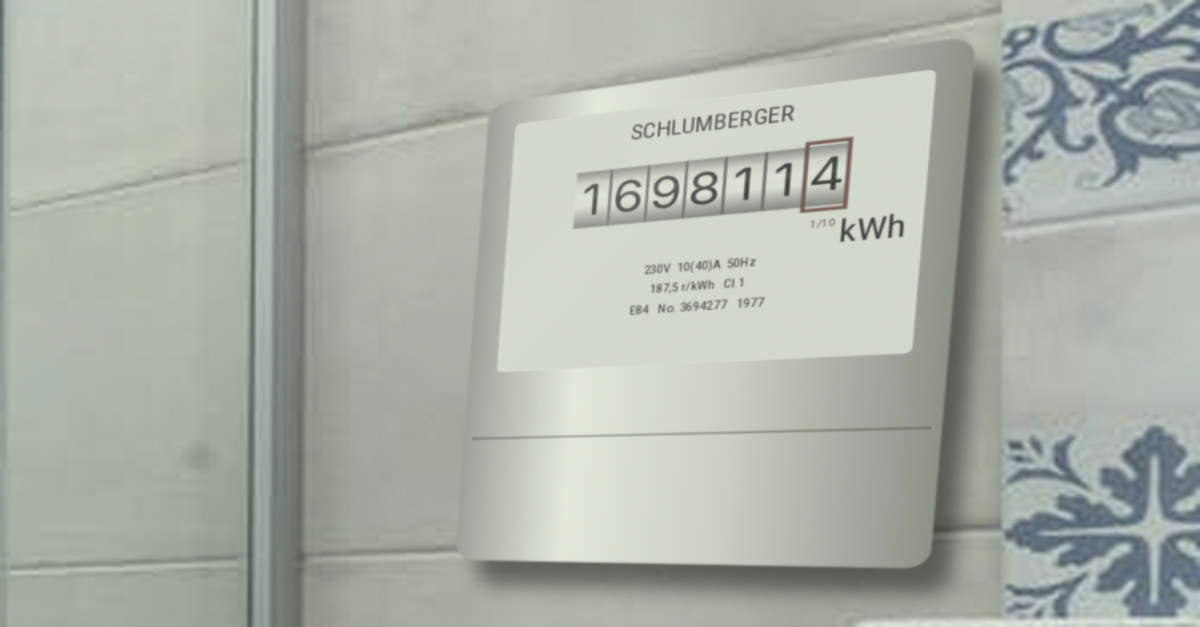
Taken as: kWh 169811.4
